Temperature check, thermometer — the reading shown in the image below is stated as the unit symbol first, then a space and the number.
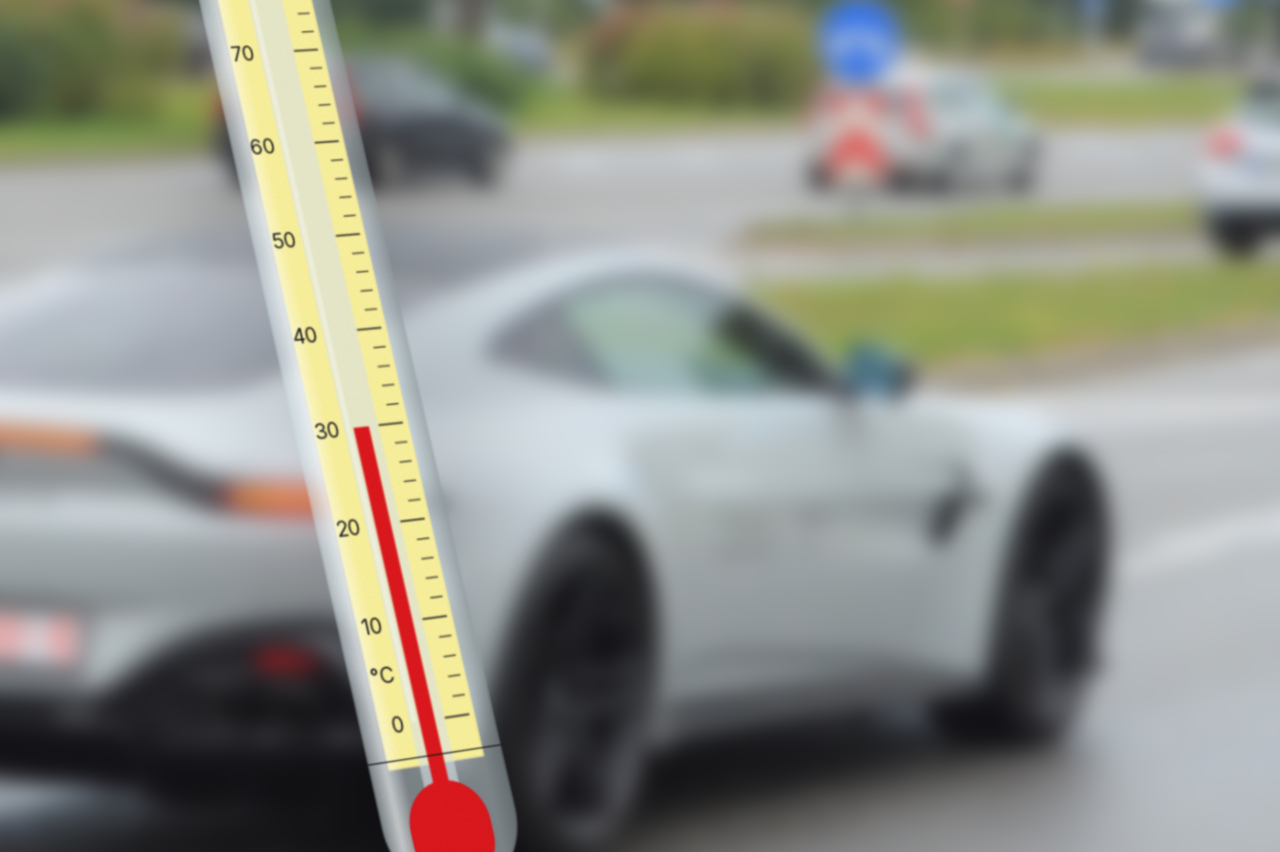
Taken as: °C 30
